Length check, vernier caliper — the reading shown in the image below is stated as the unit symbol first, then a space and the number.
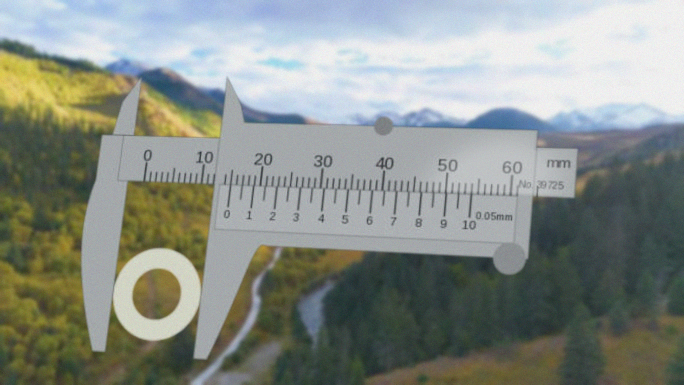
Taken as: mm 15.0
